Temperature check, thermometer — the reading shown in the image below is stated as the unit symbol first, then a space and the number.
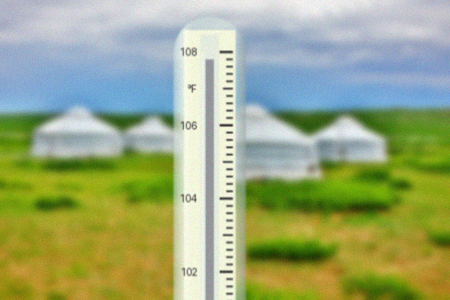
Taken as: °F 107.8
